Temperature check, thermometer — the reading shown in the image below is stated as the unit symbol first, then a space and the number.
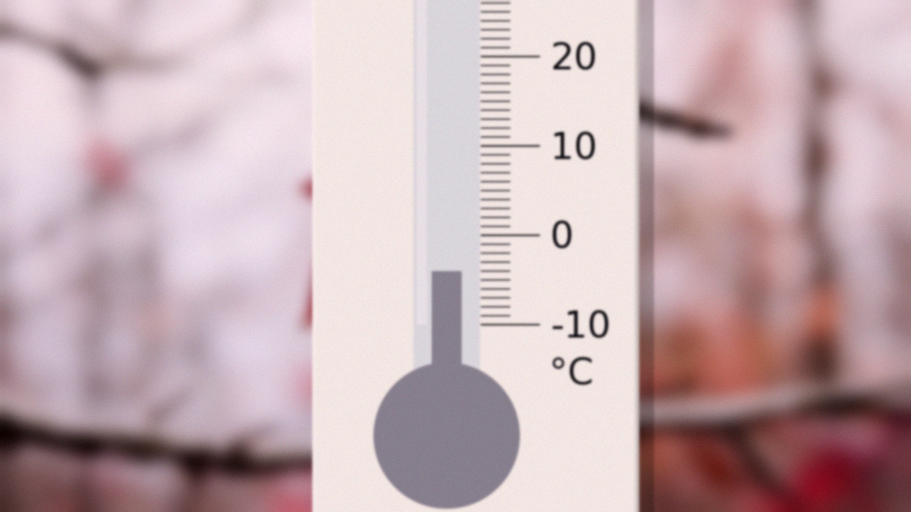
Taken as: °C -4
